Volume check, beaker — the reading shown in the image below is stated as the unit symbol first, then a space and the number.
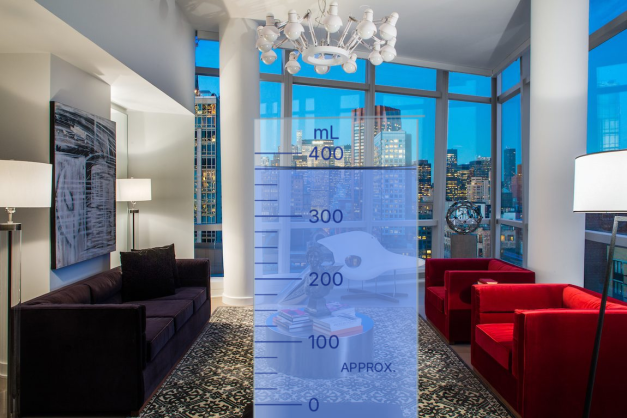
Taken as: mL 375
